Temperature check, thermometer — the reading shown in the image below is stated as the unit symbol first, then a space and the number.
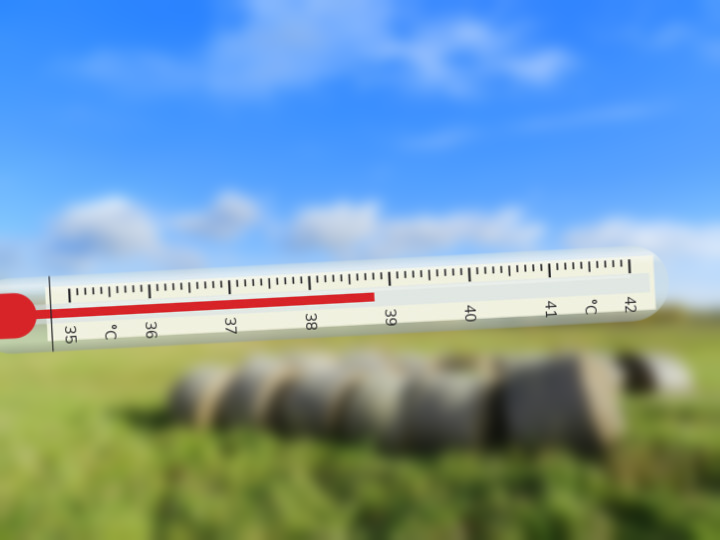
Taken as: °C 38.8
